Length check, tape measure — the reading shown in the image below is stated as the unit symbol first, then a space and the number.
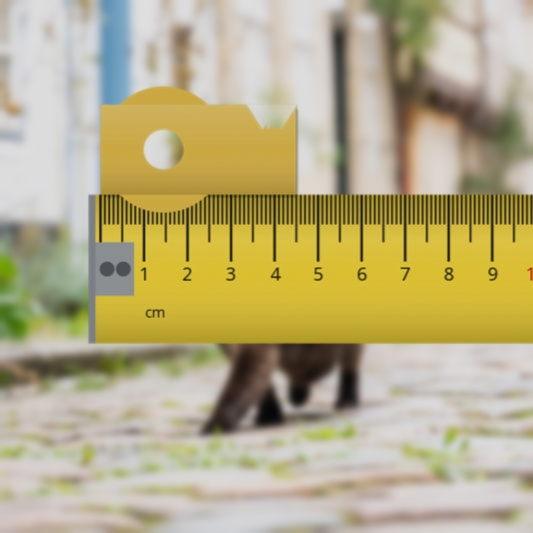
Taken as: cm 4.5
